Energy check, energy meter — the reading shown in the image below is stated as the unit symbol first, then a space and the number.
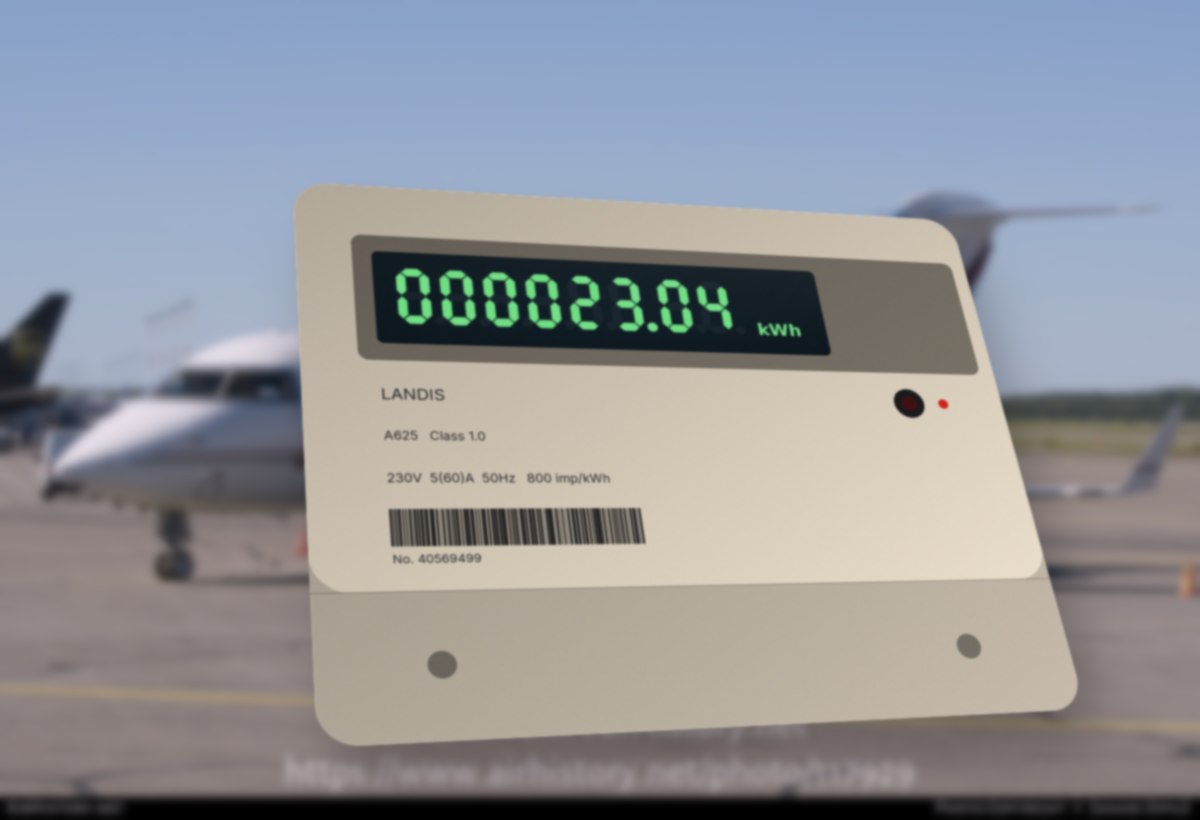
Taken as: kWh 23.04
